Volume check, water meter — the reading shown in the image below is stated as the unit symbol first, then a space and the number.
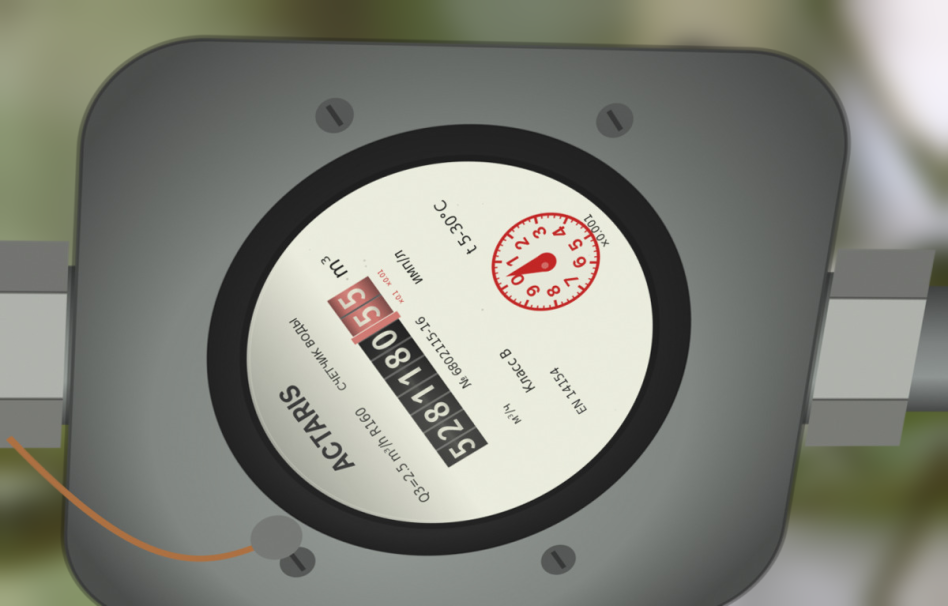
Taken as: m³ 5281180.550
